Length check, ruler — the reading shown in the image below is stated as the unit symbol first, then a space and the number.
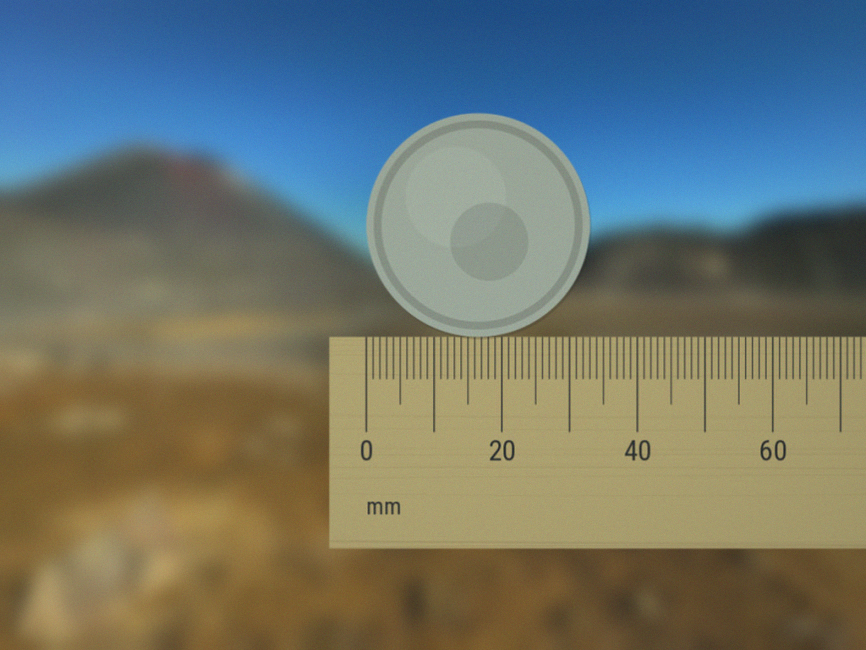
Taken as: mm 33
